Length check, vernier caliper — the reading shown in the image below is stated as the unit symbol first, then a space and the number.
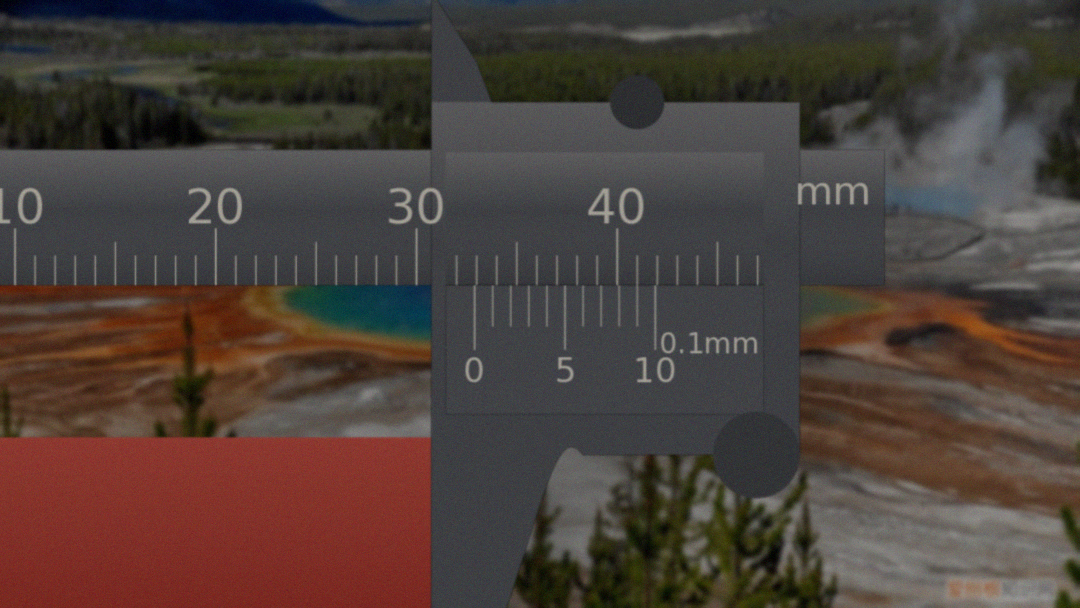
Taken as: mm 32.9
